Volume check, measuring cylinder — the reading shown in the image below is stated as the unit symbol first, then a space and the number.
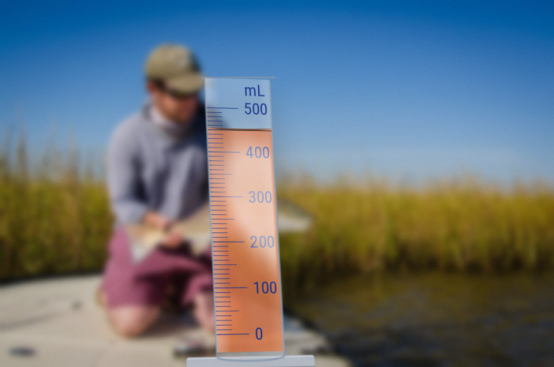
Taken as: mL 450
